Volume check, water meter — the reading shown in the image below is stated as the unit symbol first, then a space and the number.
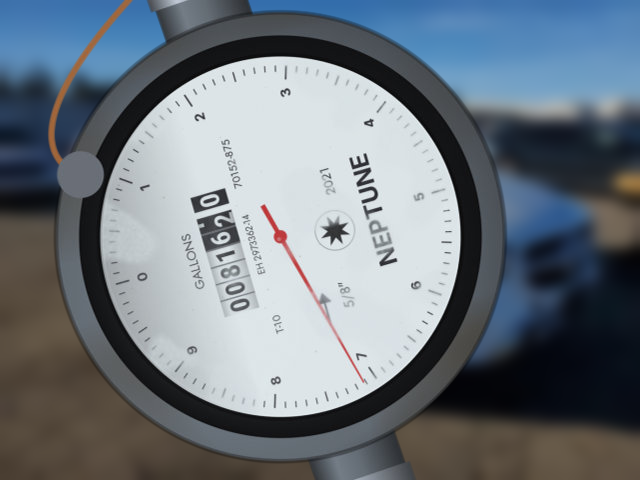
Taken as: gal 81617.1
